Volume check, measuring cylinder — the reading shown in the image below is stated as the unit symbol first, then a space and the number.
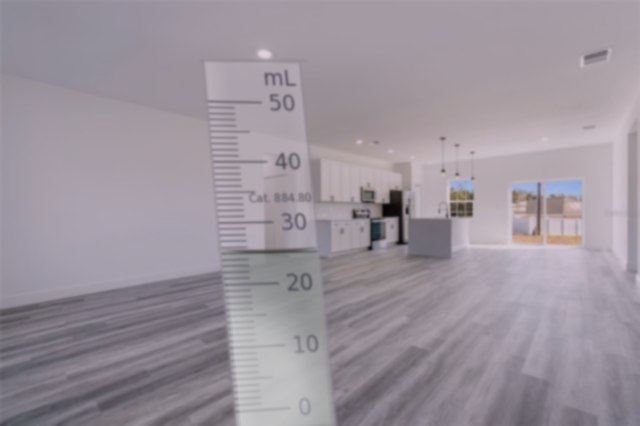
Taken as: mL 25
